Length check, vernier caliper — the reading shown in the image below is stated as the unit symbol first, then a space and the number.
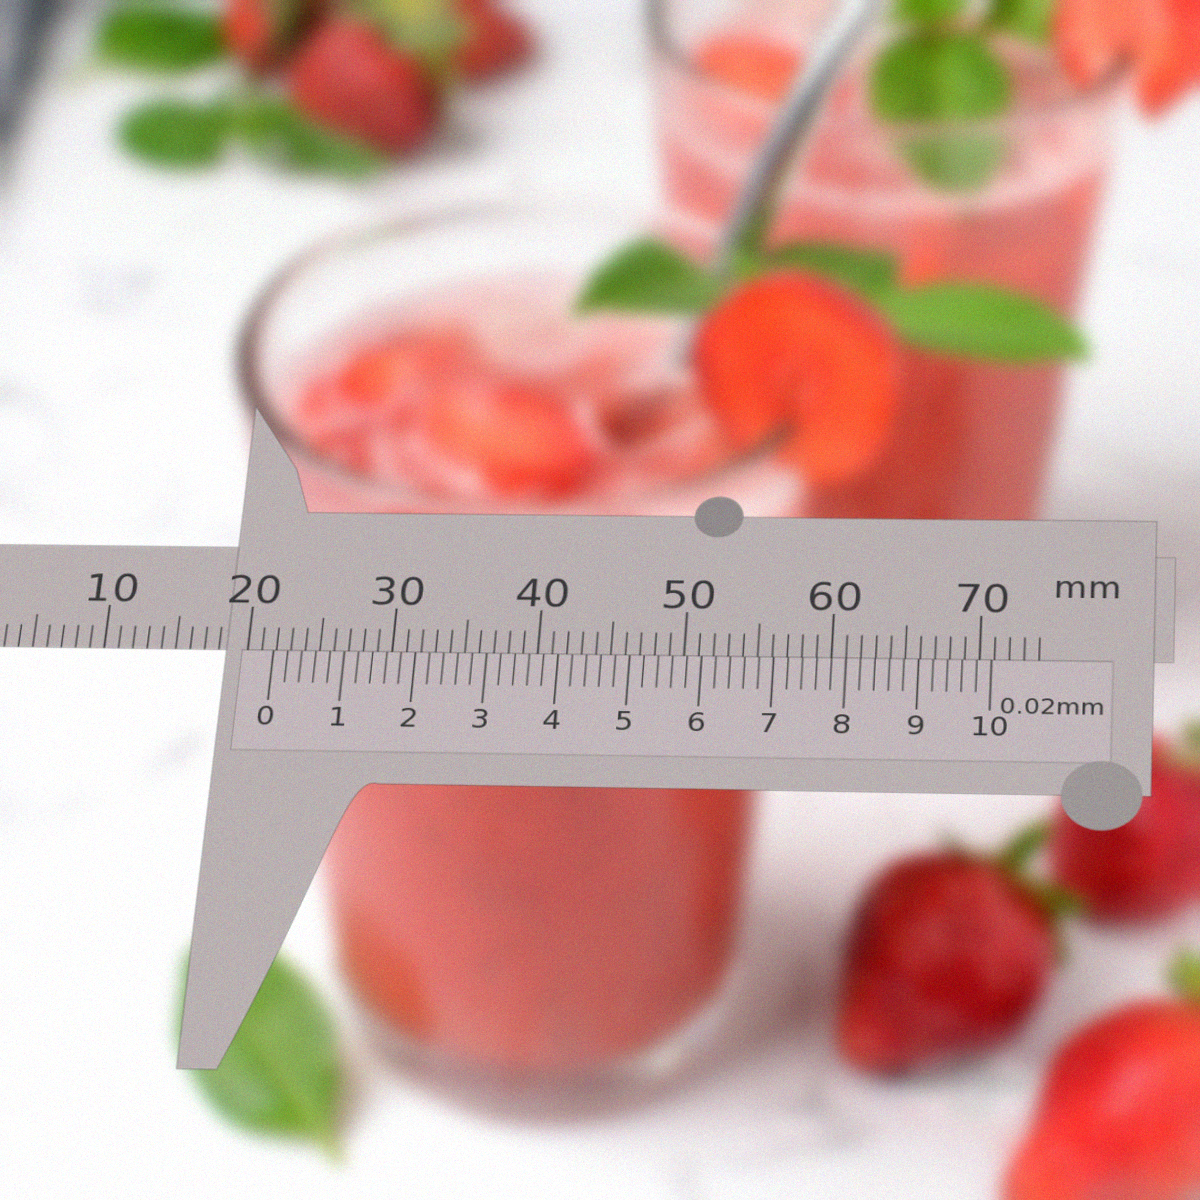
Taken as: mm 21.8
